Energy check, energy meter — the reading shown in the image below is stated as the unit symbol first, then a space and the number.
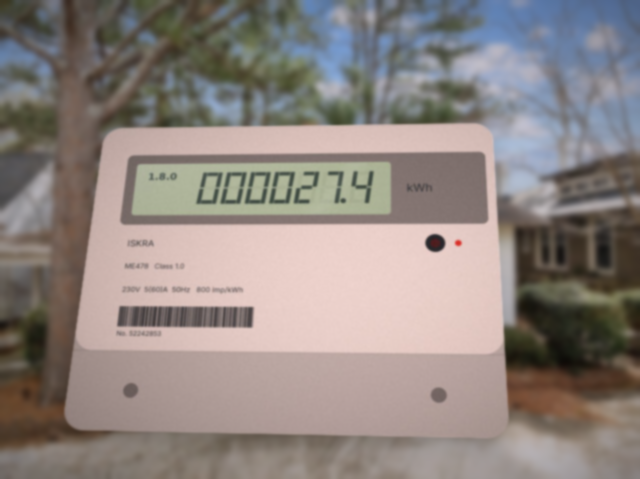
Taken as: kWh 27.4
